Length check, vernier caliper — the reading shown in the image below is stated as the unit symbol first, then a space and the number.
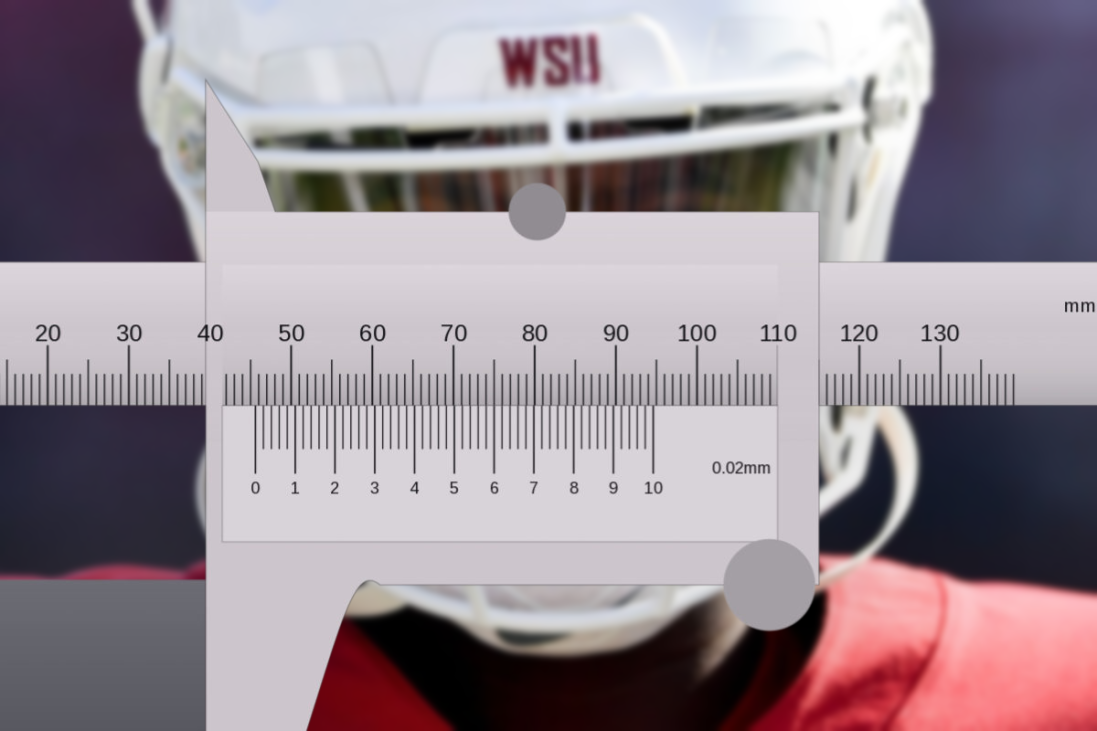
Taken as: mm 45.6
